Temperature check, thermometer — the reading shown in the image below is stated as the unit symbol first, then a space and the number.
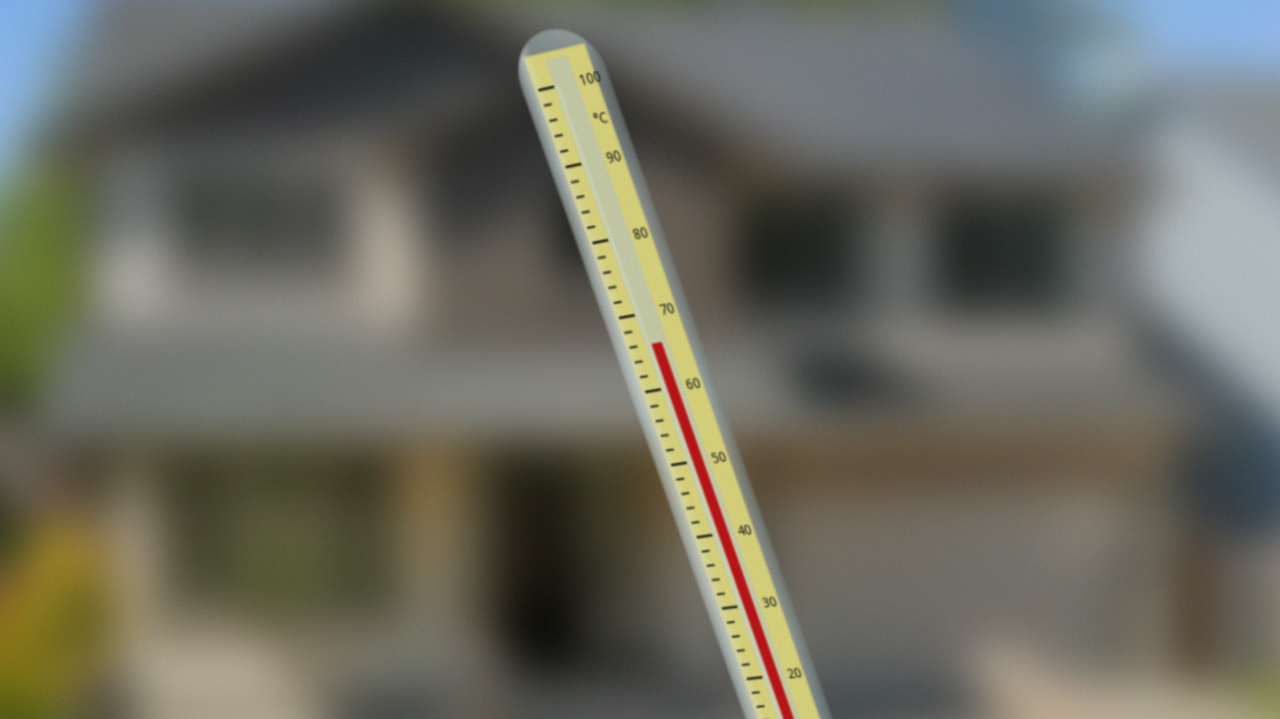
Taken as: °C 66
